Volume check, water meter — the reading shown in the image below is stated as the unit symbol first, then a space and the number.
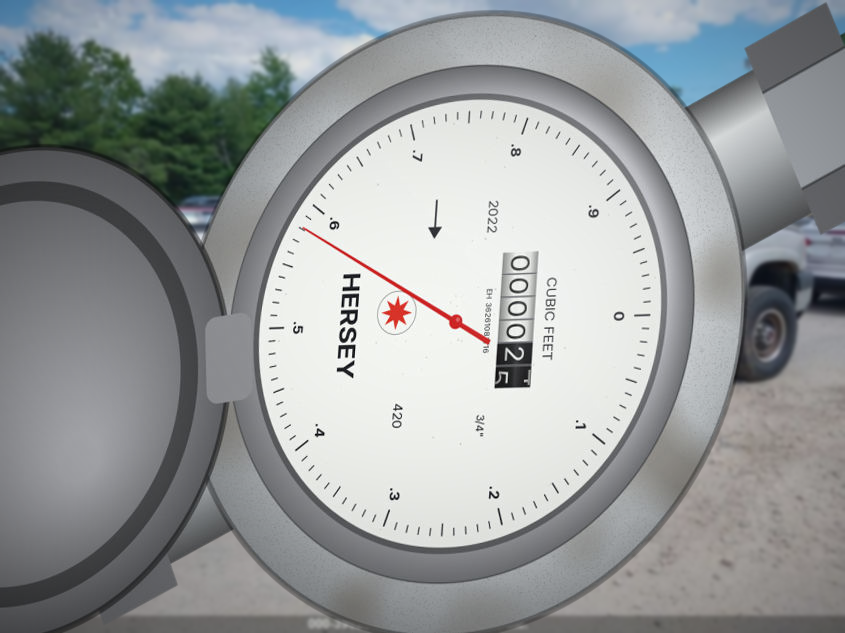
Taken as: ft³ 24.58
